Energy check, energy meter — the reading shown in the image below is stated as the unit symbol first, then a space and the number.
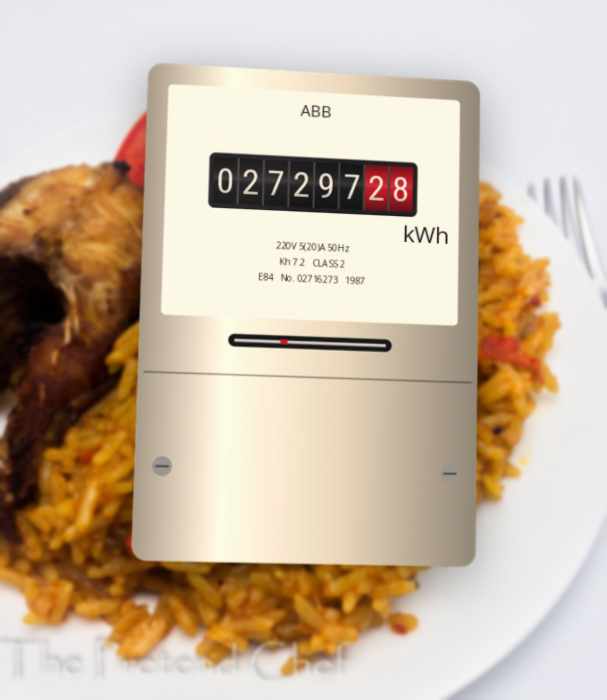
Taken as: kWh 27297.28
